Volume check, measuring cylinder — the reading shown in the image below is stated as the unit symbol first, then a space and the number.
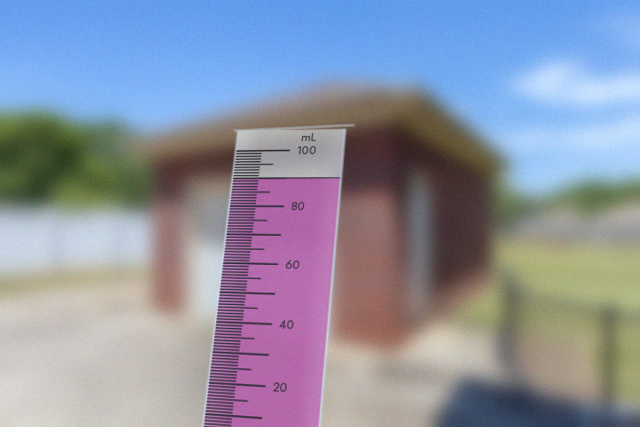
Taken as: mL 90
